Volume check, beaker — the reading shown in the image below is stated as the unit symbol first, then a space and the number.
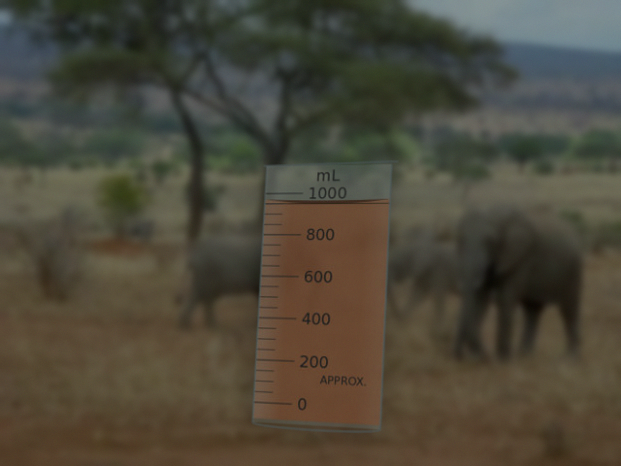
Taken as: mL 950
